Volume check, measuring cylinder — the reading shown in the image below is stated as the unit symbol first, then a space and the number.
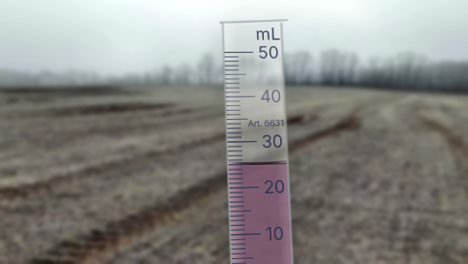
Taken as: mL 25
